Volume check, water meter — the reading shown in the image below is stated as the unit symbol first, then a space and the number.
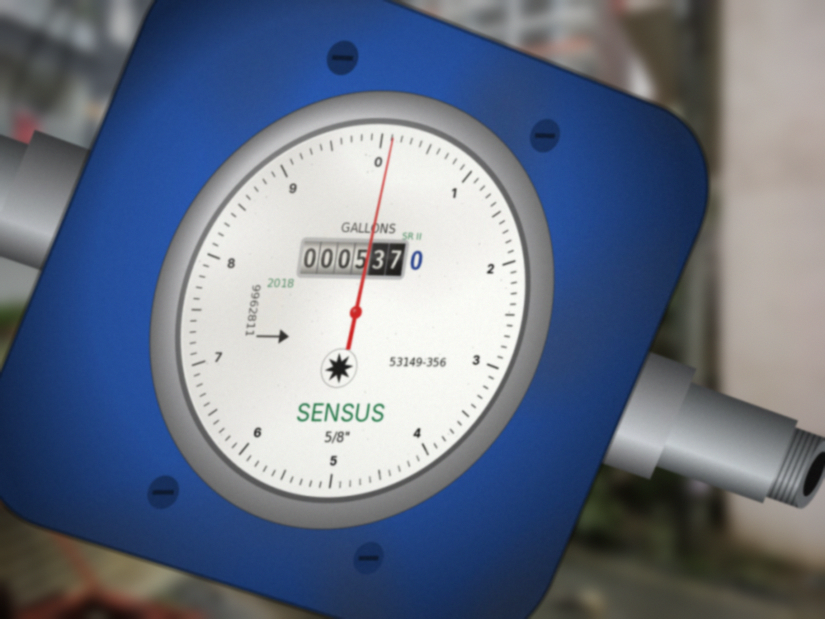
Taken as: gal 5370.1
